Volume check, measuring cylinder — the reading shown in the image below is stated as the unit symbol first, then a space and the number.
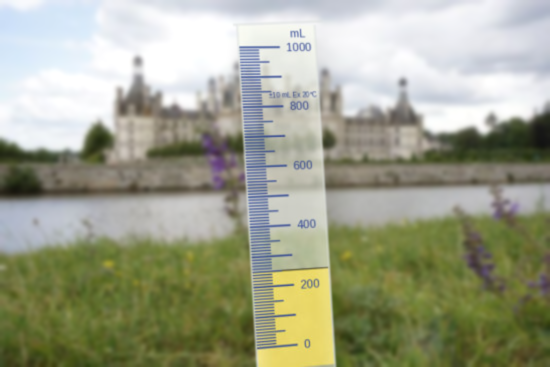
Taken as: mL 250
